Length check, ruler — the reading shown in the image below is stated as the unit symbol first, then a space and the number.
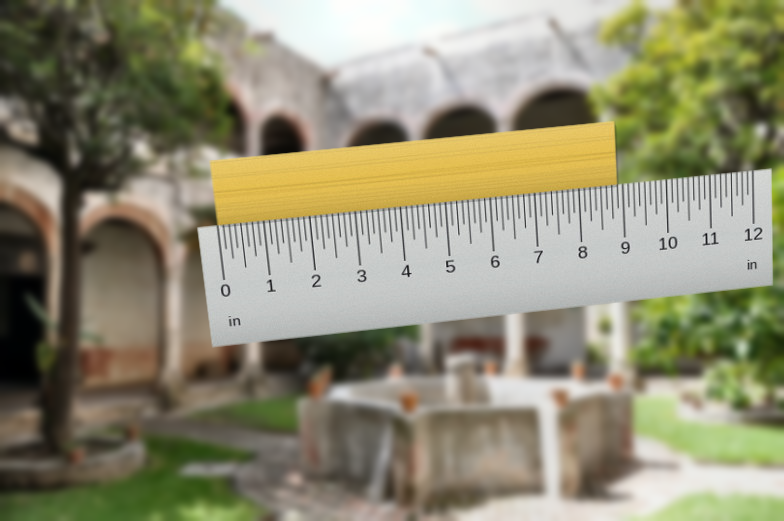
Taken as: in 8.875
